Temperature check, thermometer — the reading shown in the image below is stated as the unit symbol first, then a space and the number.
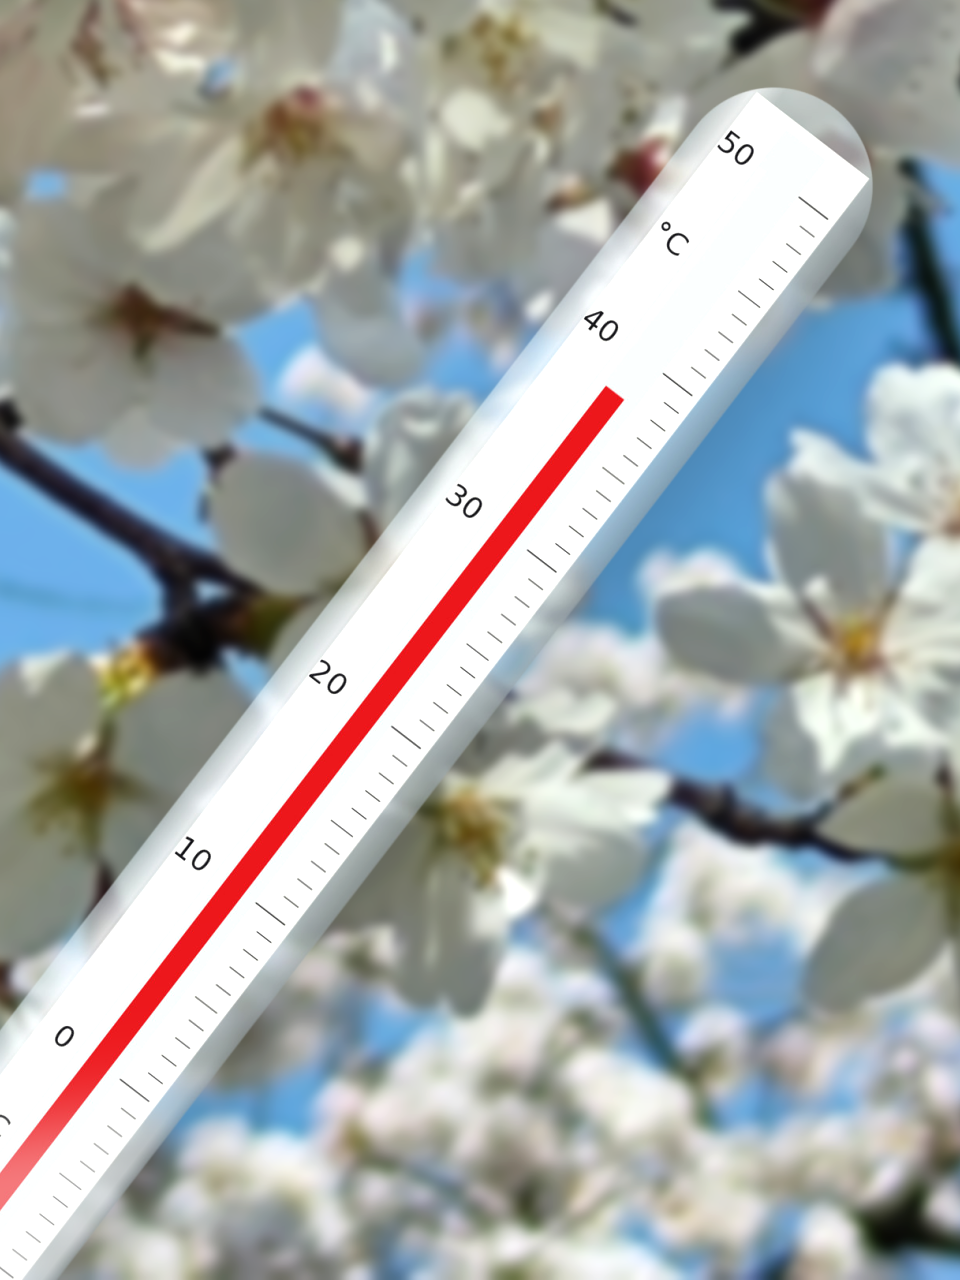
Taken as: °C 38
